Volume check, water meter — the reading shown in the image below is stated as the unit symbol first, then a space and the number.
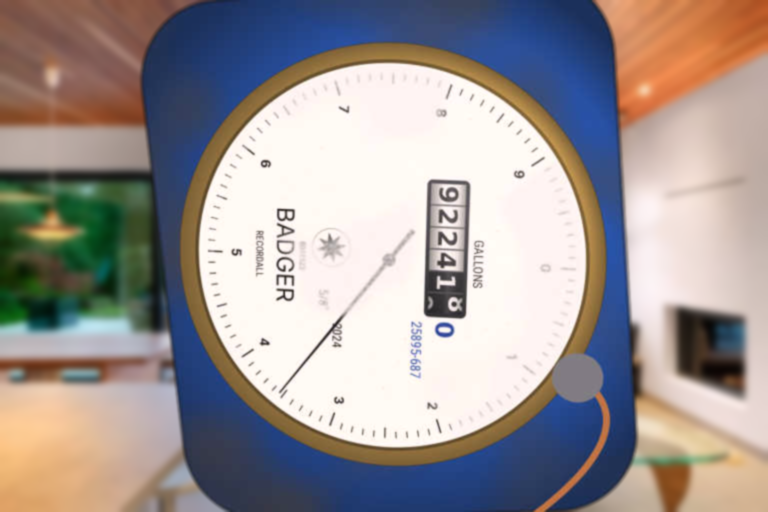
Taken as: gal 9224183.5
